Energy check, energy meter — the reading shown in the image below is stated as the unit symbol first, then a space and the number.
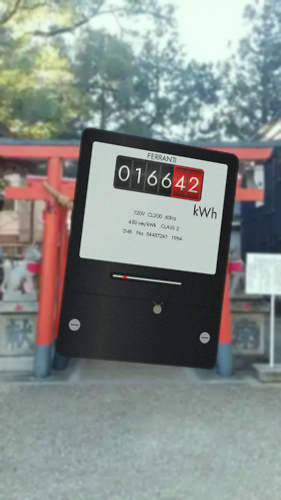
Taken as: kWh 166.42
